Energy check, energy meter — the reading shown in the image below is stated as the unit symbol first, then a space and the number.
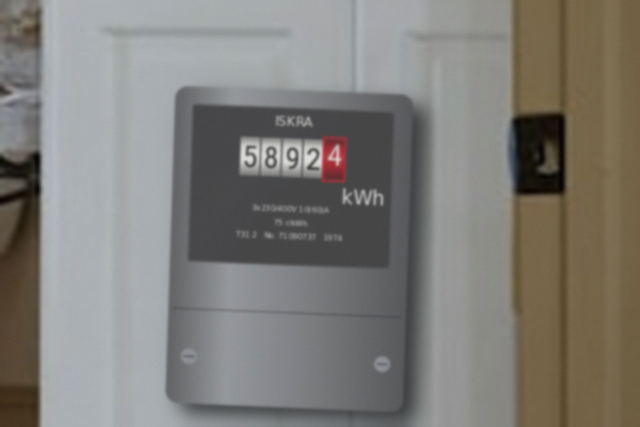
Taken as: kWh 5892.4
